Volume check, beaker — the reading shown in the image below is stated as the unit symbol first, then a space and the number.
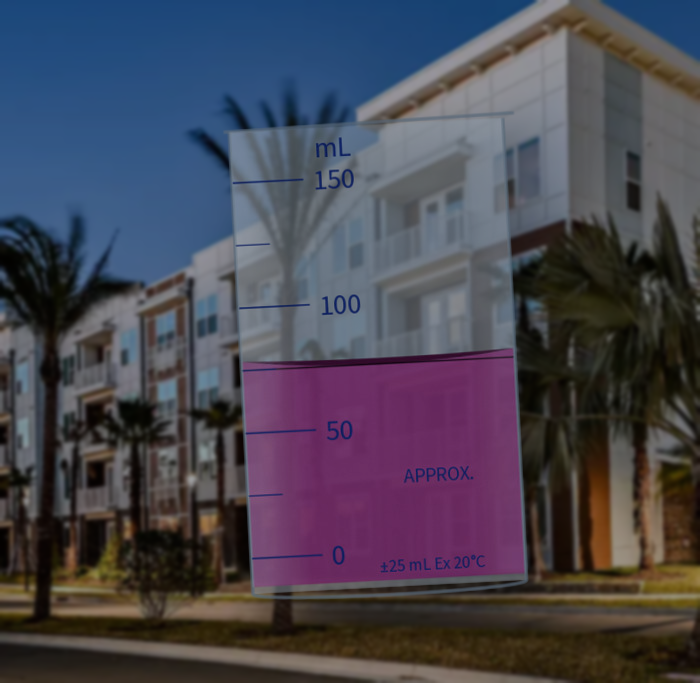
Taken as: mL 75
